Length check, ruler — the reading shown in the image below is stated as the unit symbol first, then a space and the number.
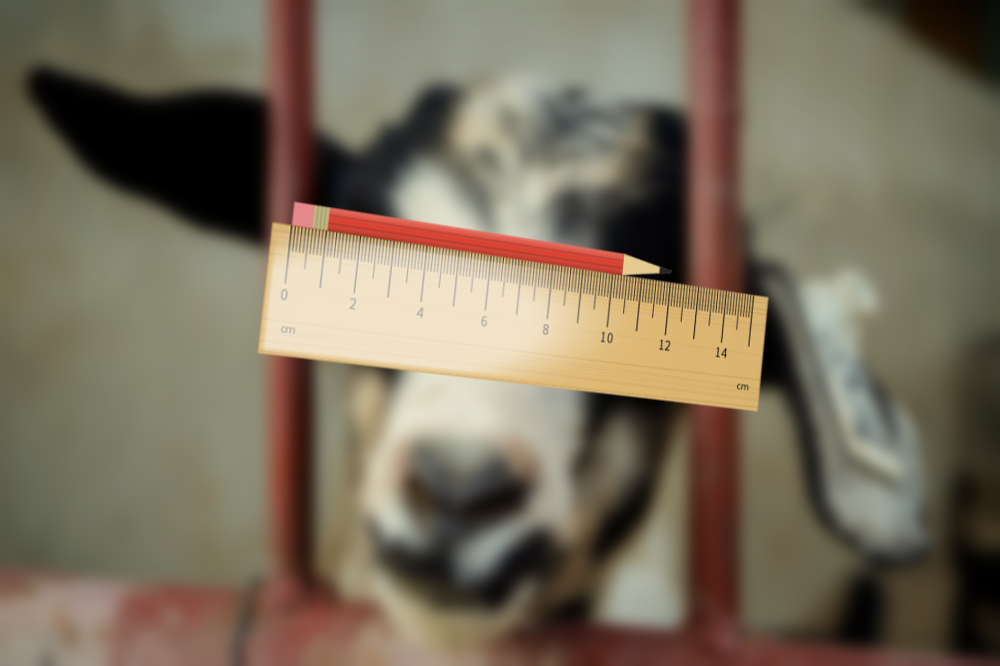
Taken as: cm 12
